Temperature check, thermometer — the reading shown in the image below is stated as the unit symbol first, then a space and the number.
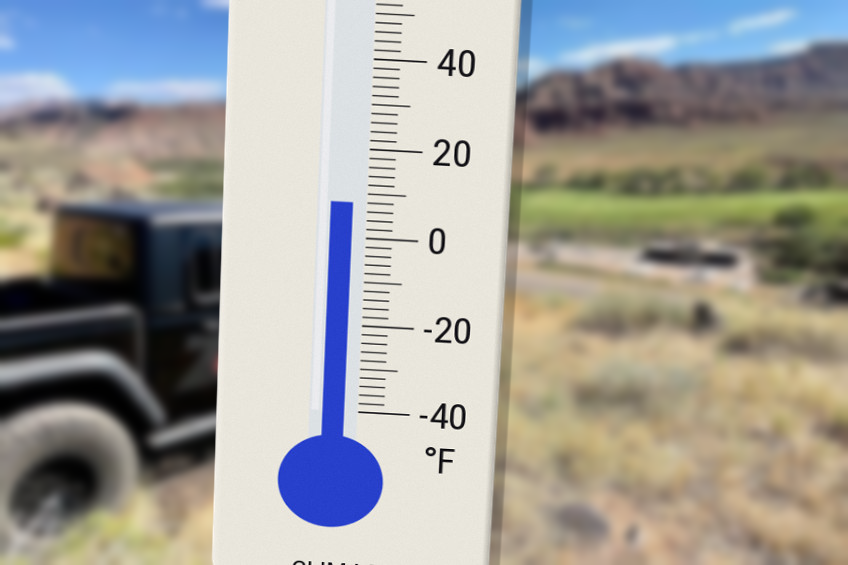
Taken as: °F 8
